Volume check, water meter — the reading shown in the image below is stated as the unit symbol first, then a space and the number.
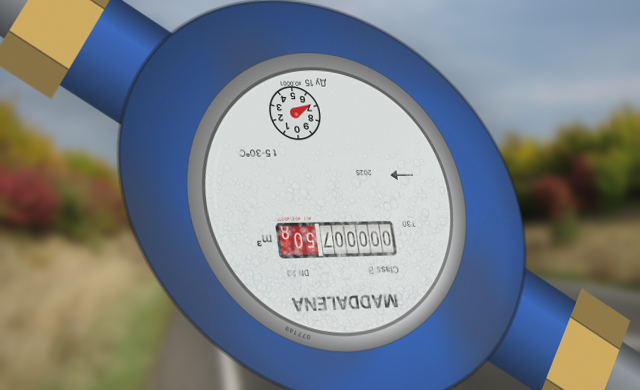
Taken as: m³ 7.5076
